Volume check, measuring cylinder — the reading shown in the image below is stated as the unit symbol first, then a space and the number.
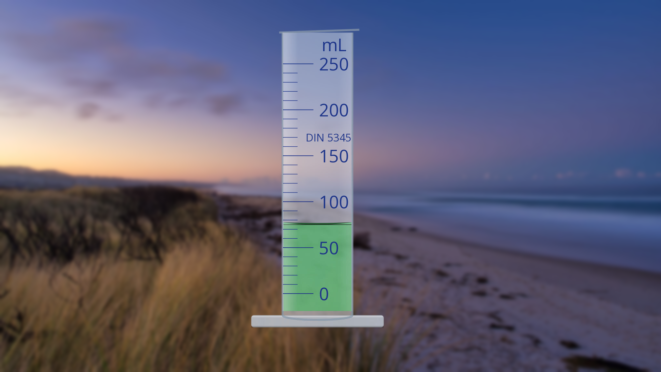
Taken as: mL 75
